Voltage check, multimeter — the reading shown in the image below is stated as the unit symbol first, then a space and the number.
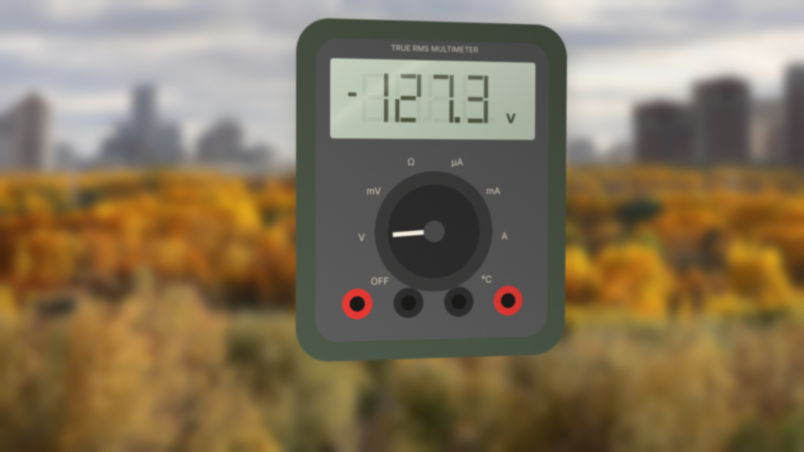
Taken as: V -127.3
